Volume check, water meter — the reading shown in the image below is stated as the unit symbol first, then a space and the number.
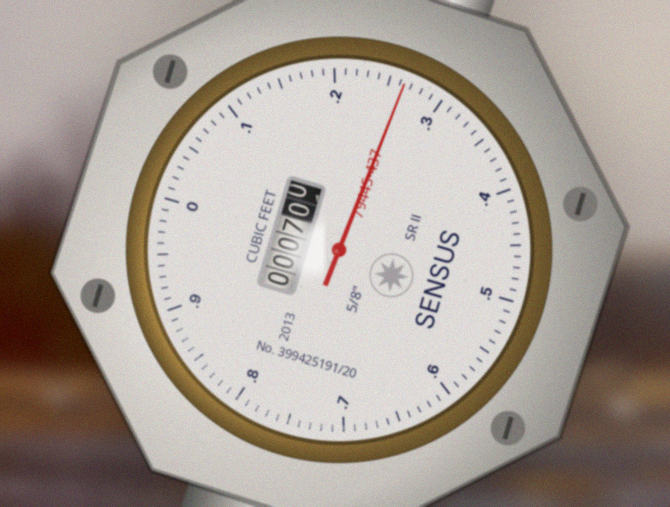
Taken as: ft³ 700.26
